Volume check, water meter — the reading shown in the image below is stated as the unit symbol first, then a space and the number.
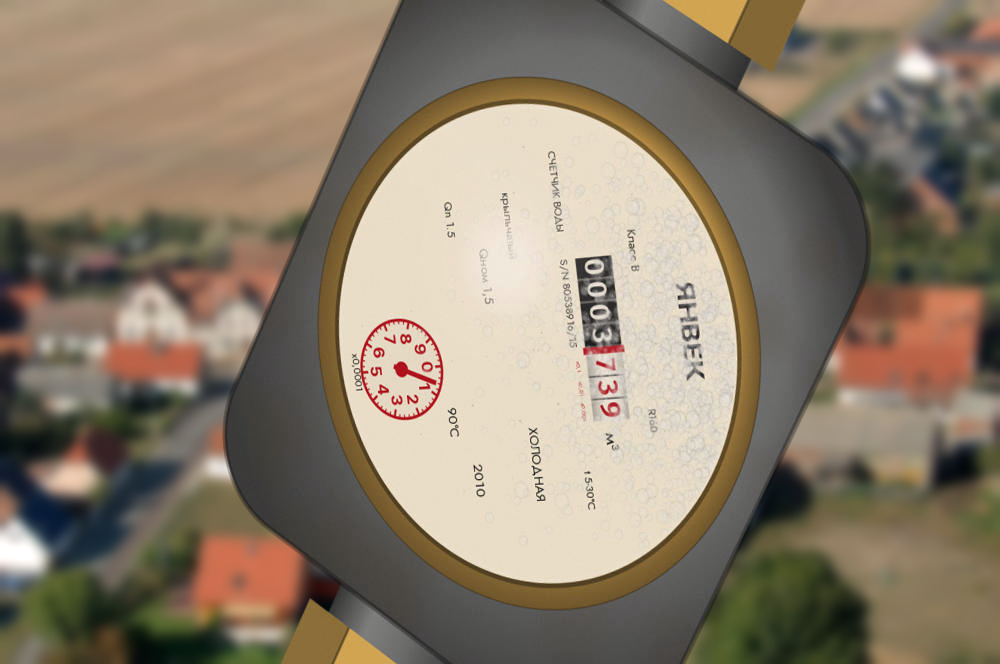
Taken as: m³ 3.7390
